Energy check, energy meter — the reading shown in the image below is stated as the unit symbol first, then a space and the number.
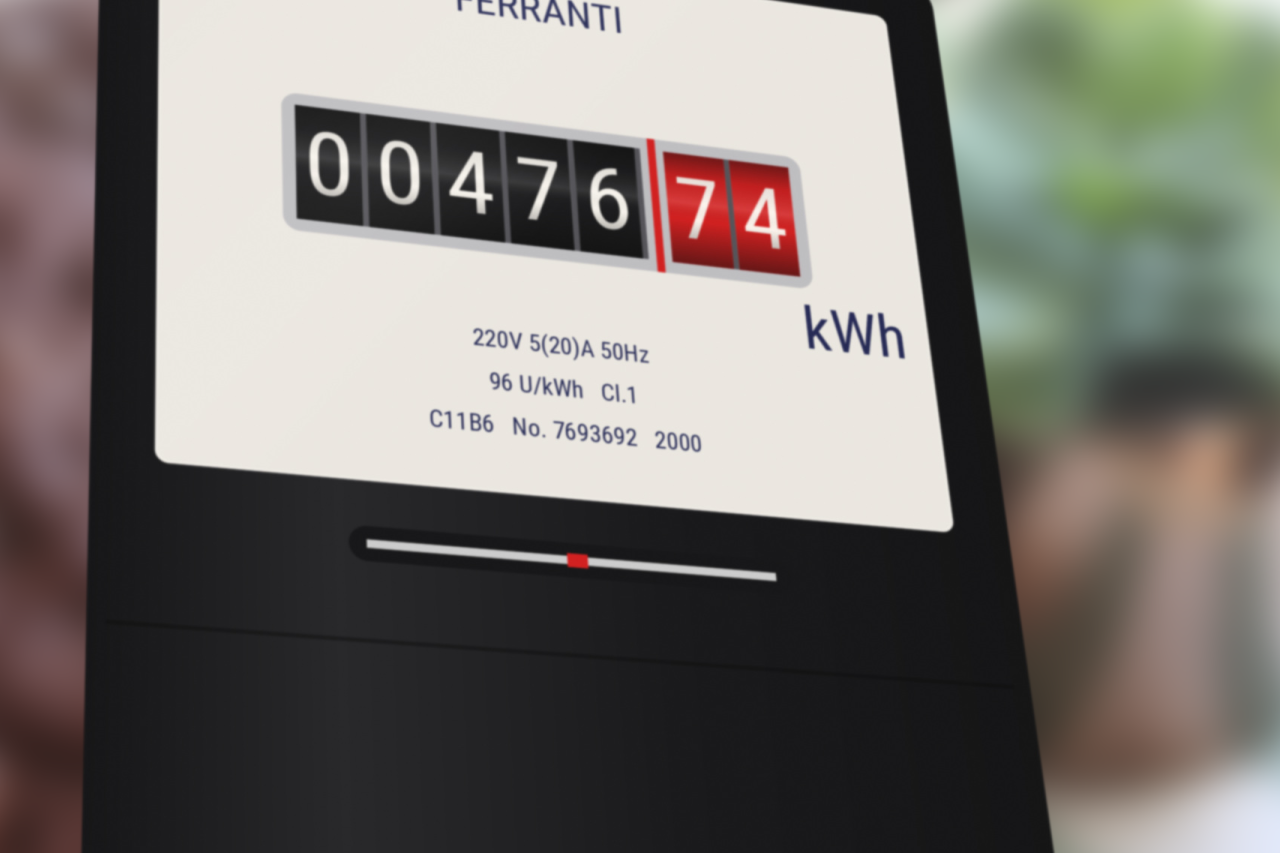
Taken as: kWh 476.74
